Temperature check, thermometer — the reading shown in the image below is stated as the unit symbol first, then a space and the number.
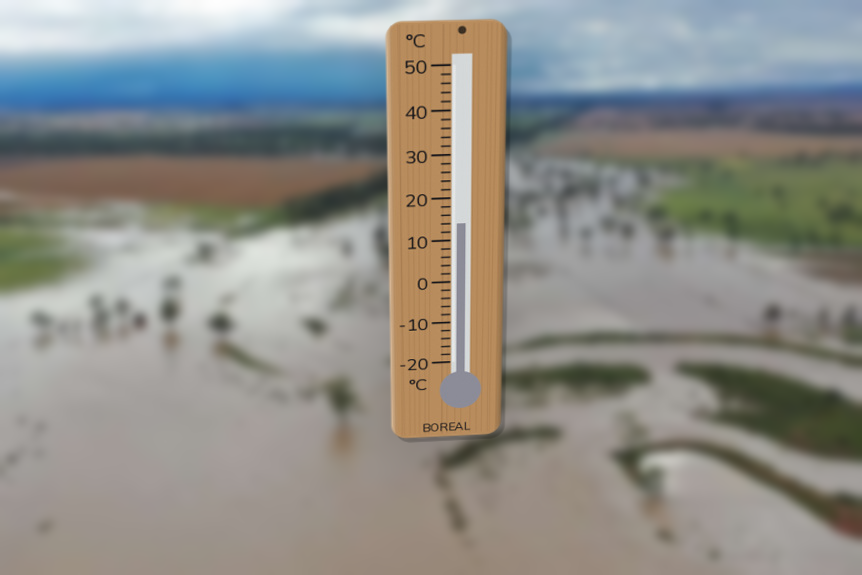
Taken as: °C 14
